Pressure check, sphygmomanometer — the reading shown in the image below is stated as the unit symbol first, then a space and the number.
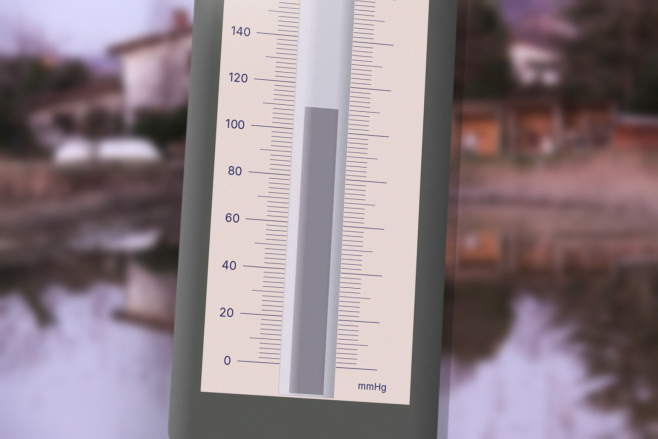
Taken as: mmHg 110
